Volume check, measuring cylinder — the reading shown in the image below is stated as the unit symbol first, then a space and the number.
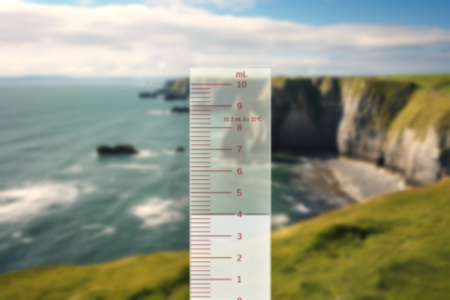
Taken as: mL 4
